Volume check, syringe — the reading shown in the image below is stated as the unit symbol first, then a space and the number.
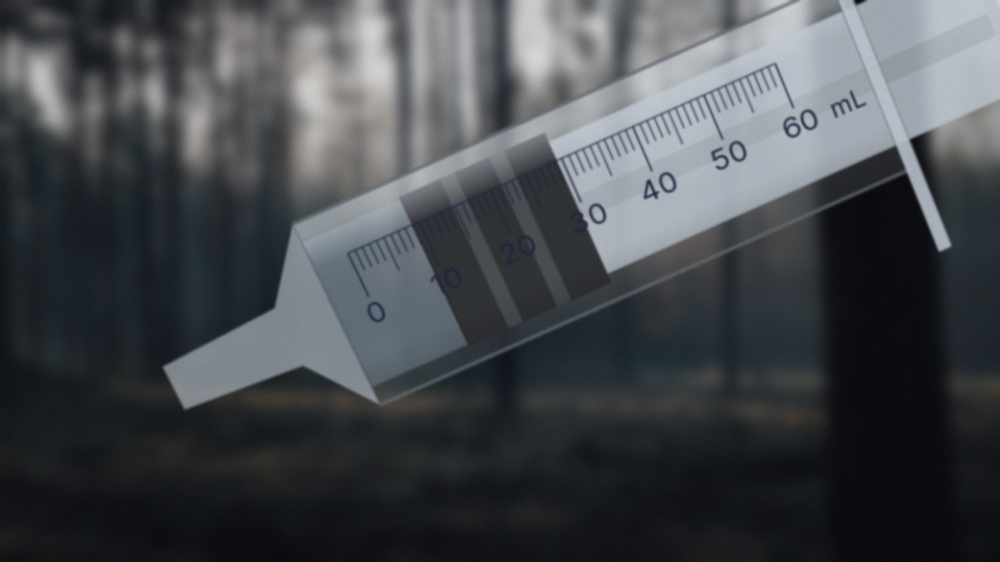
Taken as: mL 9
